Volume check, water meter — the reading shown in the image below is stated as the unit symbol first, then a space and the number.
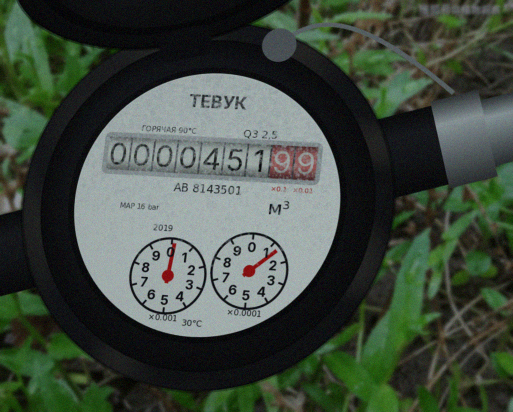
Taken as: m³ 451.9901
